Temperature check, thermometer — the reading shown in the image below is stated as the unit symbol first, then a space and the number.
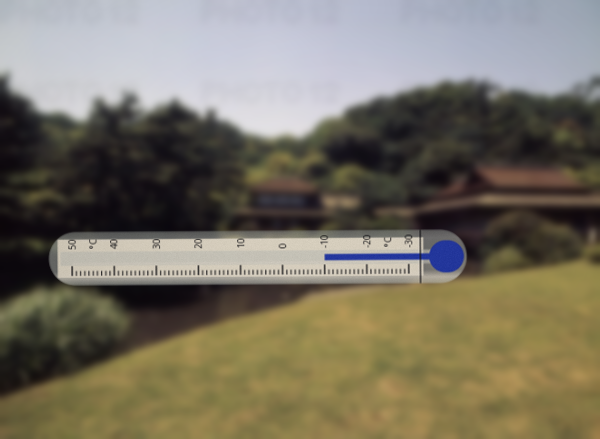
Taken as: °C -10
